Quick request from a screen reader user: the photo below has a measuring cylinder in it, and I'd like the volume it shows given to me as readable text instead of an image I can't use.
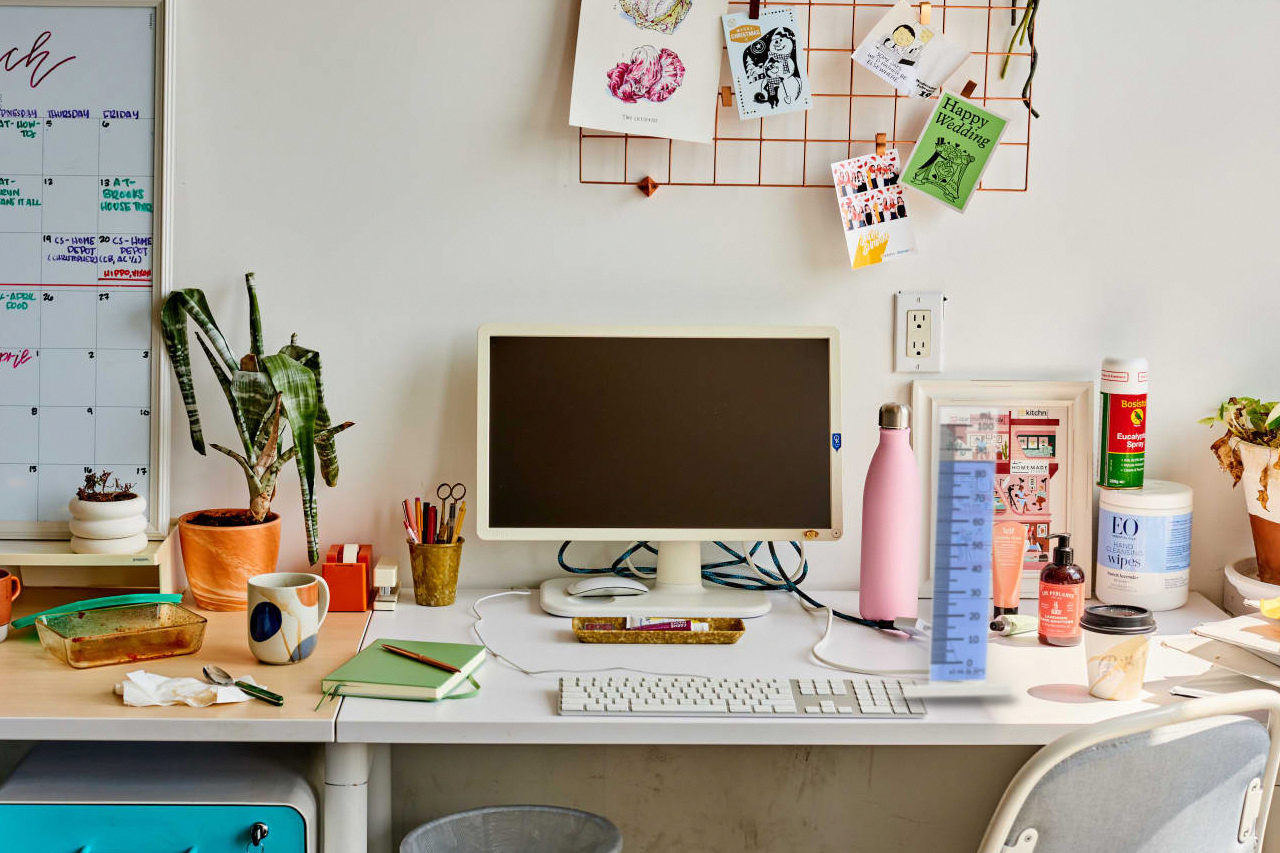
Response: 85 mL
